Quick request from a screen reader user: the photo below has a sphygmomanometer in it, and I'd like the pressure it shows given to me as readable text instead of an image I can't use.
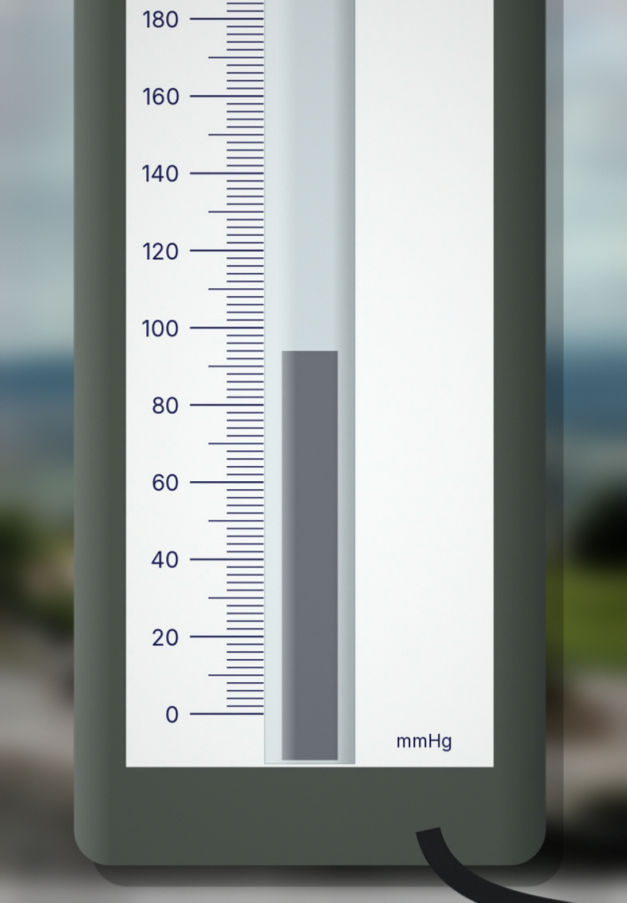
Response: 94 mmHg
